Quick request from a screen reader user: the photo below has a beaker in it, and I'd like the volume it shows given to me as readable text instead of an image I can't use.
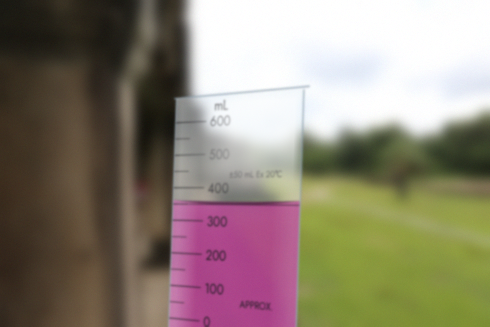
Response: 350 mL
